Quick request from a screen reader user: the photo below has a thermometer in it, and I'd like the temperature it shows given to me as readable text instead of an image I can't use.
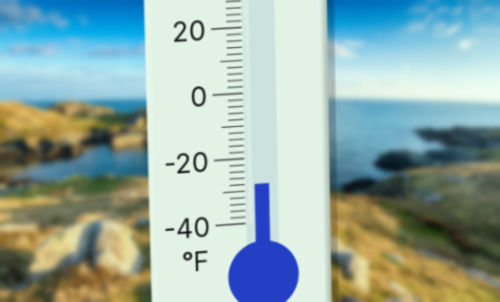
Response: -28 °F
